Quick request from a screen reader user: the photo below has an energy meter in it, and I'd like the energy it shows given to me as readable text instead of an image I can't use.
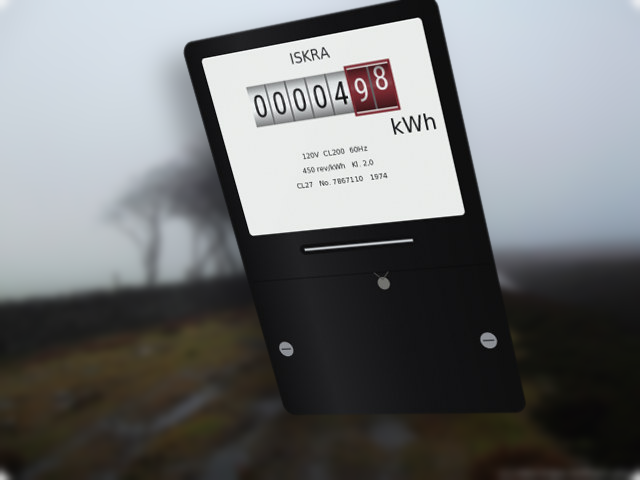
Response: 4.98 kWh
